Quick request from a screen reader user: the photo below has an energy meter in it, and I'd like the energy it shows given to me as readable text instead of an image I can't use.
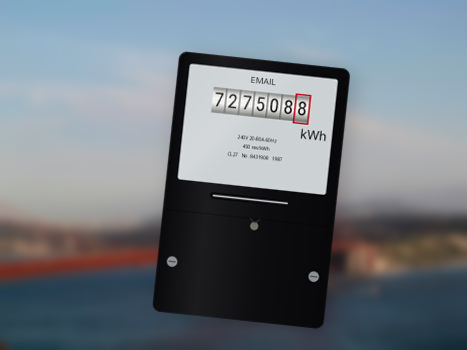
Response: 727508.8 kWh
